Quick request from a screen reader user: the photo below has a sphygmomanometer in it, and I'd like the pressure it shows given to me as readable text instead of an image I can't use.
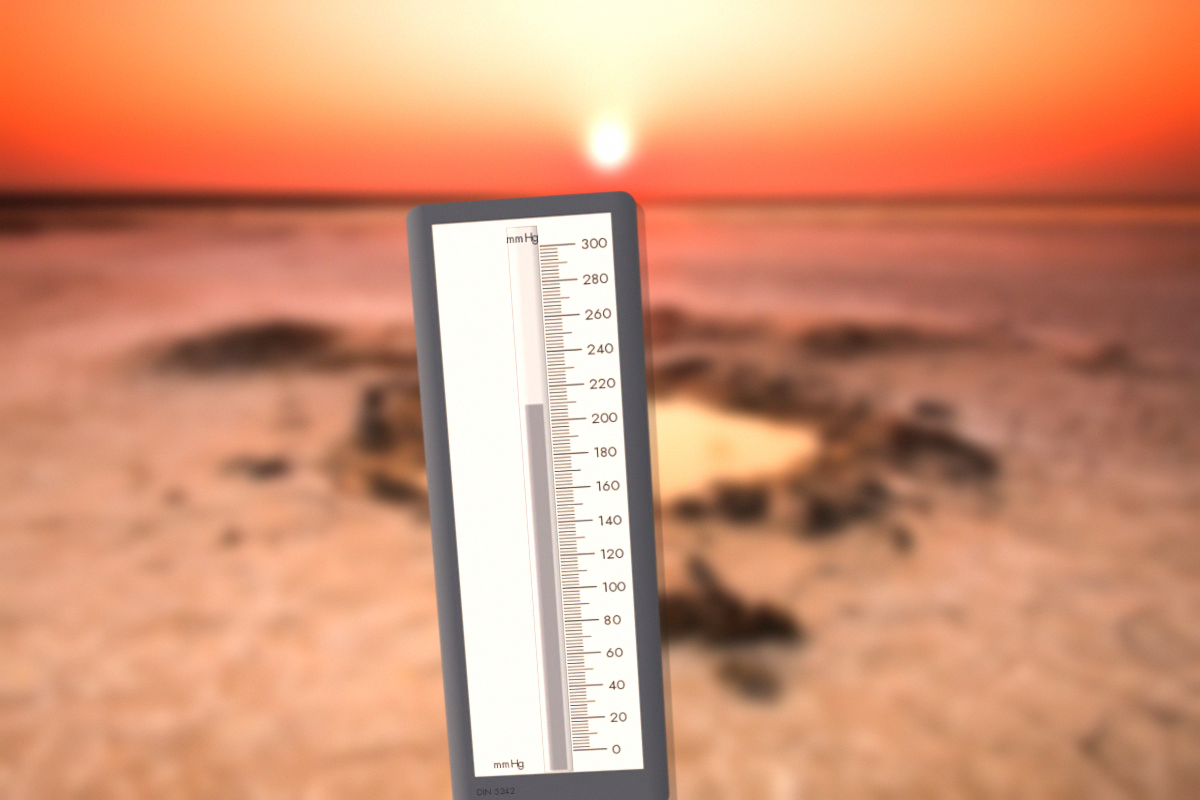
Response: 210 mmHg
